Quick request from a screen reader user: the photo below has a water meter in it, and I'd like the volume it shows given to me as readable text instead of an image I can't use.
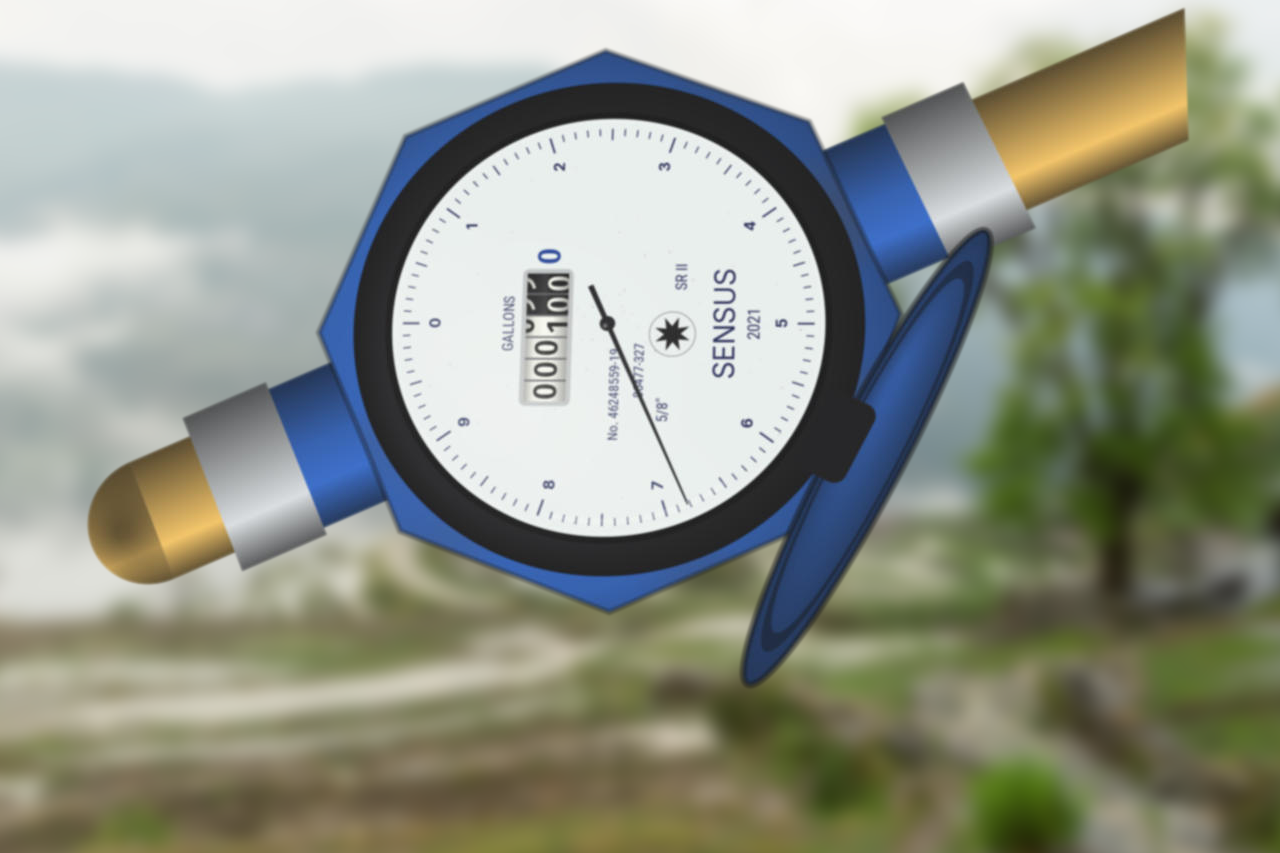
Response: 996.8 gal
